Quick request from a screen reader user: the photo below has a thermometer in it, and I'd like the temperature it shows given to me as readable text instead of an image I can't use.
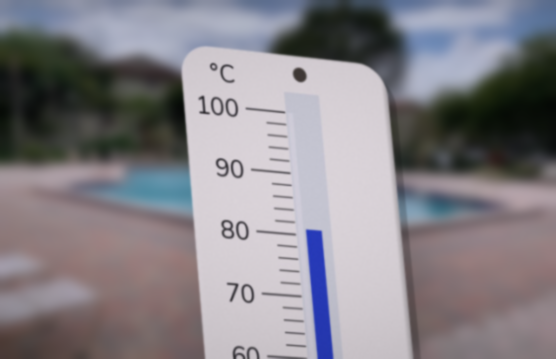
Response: 81 °C
